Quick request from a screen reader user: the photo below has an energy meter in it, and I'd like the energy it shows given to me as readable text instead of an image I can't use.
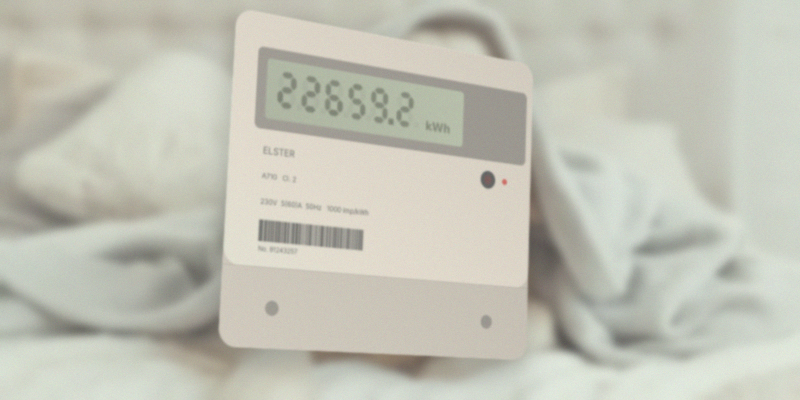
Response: 22659.2 kWh
